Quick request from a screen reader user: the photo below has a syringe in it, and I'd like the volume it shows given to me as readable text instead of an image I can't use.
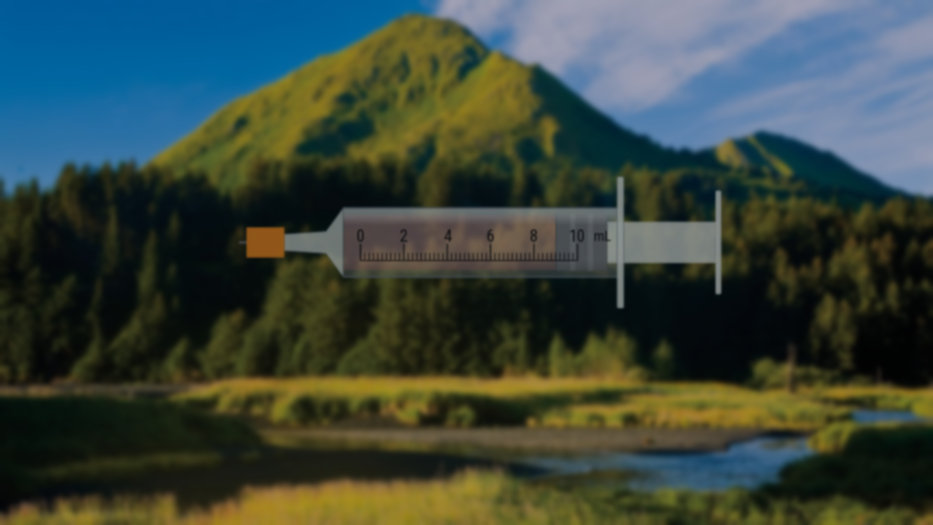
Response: 9 mL
